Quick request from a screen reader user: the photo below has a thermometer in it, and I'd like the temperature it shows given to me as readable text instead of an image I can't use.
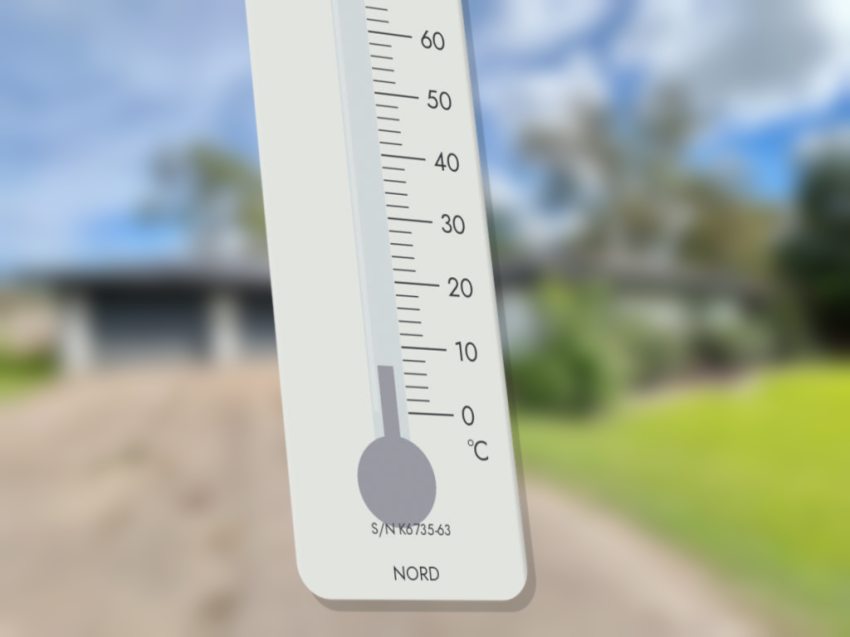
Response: 7 °C
